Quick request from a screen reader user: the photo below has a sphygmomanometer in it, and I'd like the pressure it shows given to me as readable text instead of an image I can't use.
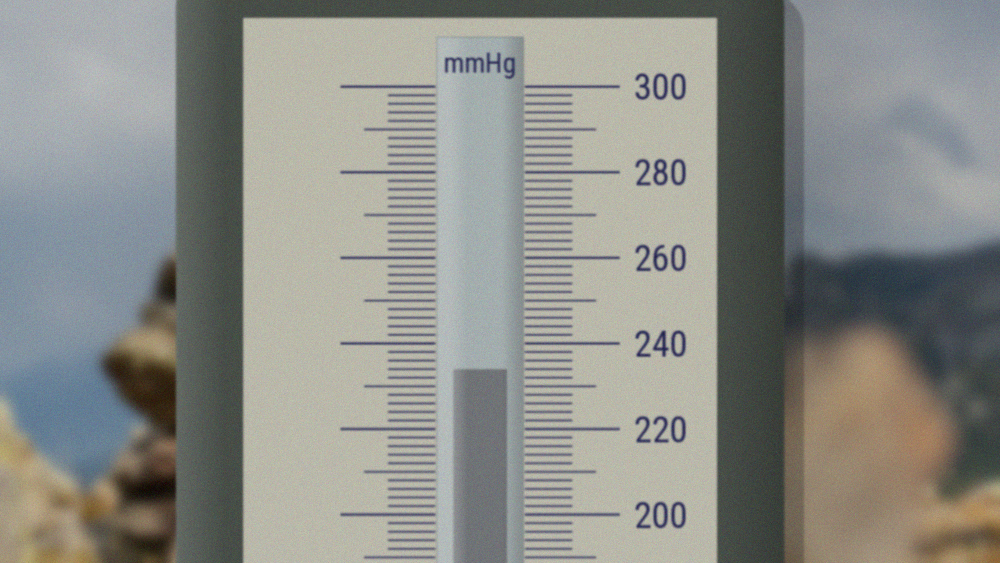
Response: 234 mmHg
